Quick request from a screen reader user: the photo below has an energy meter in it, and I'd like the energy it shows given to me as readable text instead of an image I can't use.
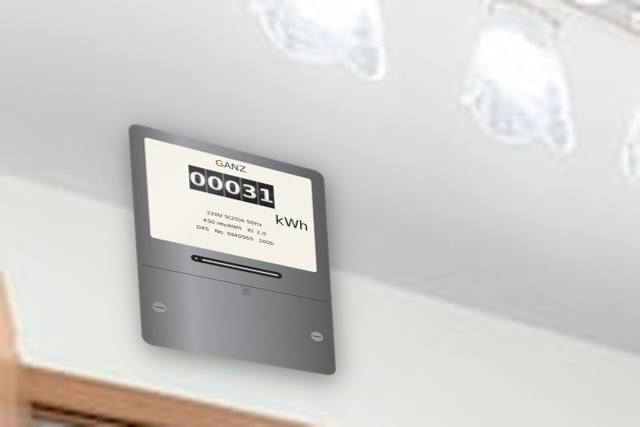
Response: 31 kWh
